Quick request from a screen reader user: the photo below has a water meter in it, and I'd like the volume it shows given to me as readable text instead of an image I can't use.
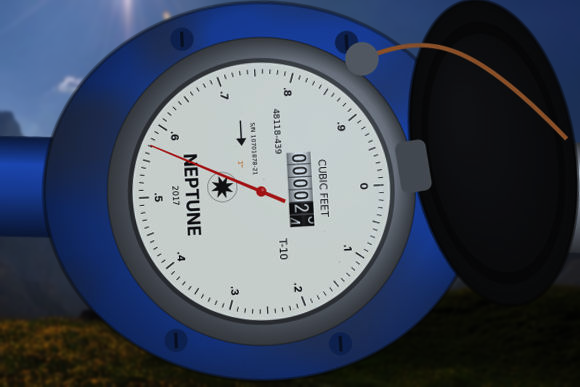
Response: 23.57 ft³
